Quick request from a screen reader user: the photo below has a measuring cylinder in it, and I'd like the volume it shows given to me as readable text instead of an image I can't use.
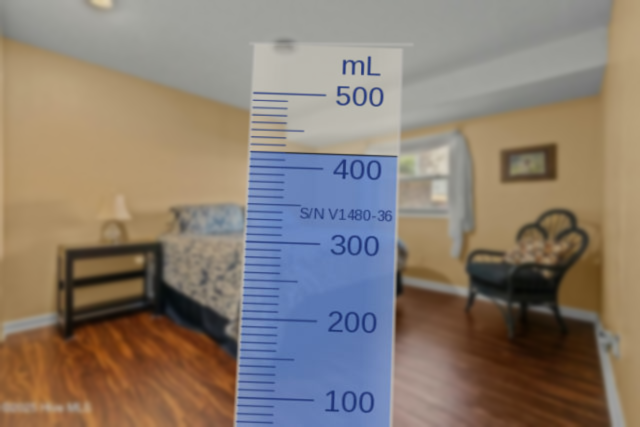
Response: 420 mL
